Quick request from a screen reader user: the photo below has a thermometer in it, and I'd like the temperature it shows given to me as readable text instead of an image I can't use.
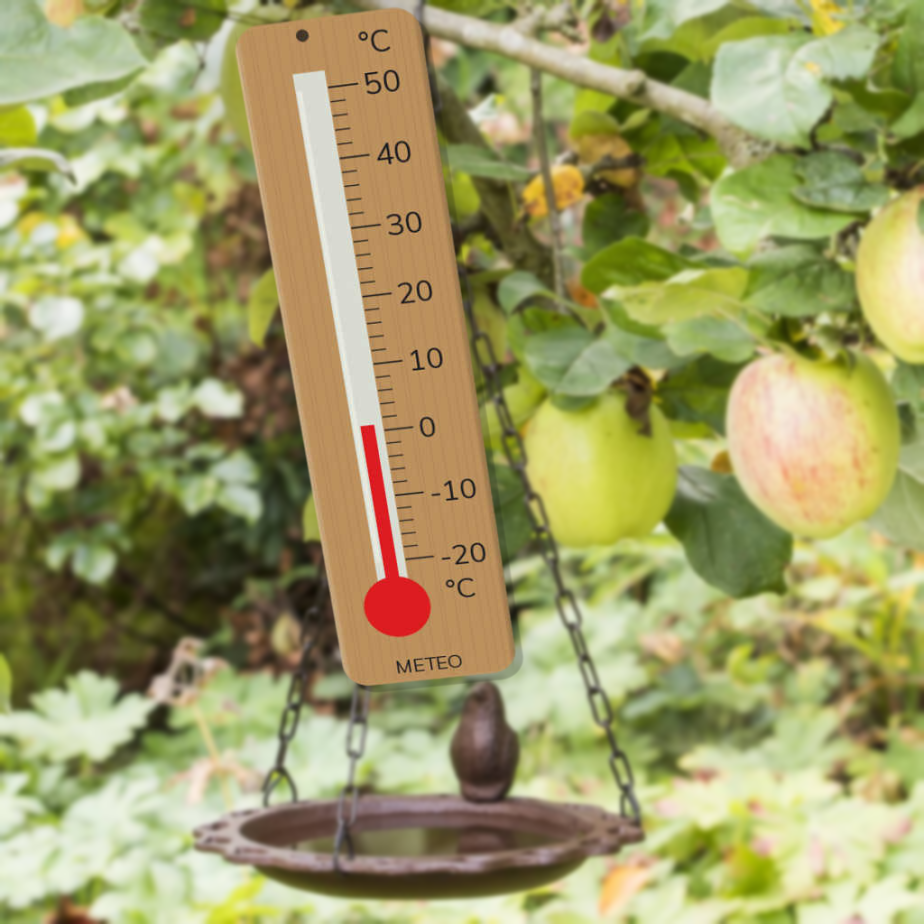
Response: 1 °C
